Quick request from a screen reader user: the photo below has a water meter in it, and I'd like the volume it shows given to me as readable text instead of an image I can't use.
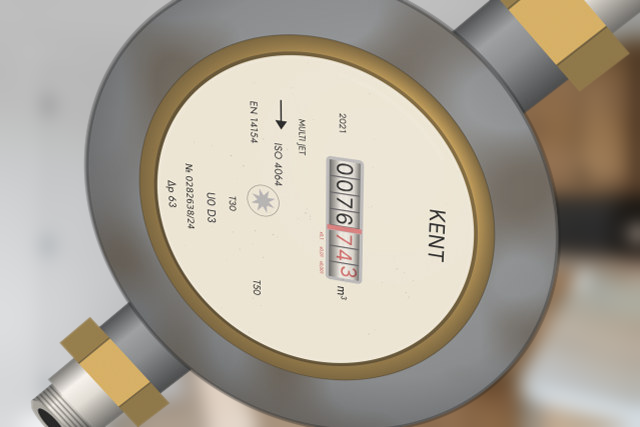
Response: 76.743 m³
